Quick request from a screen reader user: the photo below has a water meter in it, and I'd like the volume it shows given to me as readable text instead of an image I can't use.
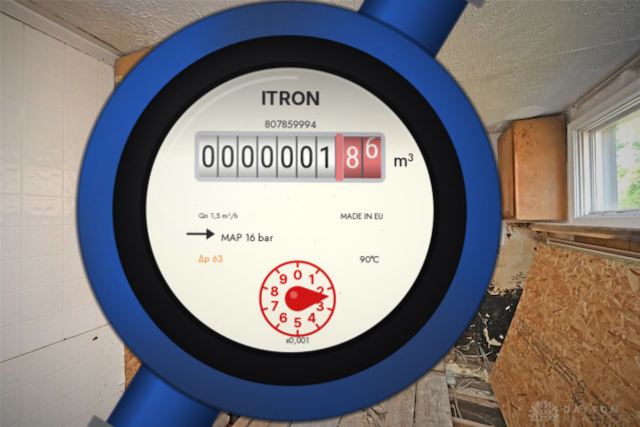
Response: 1.862 m³
